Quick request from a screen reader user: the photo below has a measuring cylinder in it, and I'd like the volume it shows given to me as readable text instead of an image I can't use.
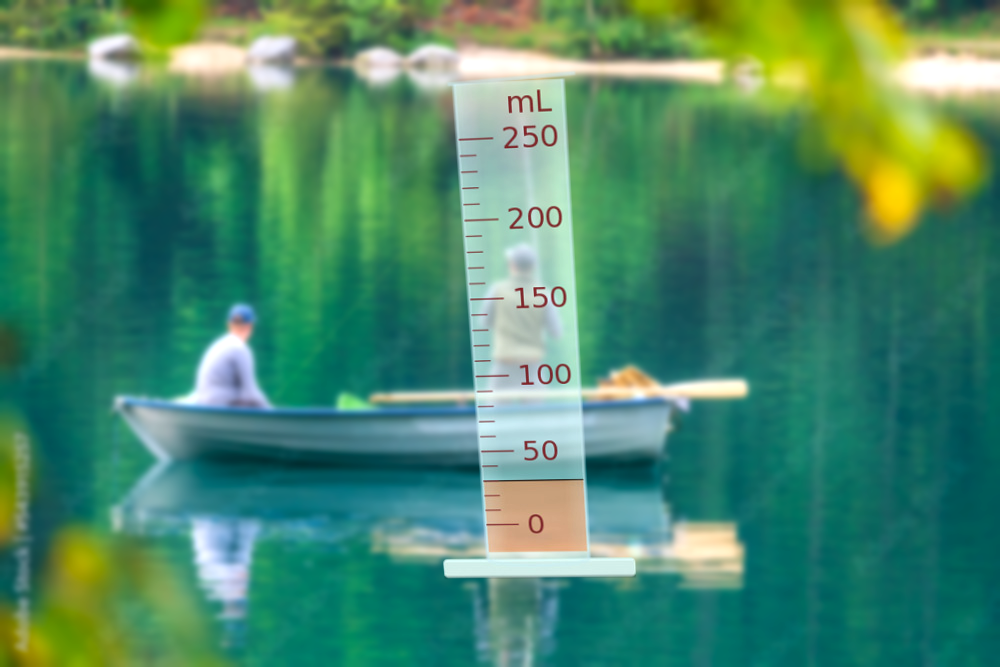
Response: 30 mL
